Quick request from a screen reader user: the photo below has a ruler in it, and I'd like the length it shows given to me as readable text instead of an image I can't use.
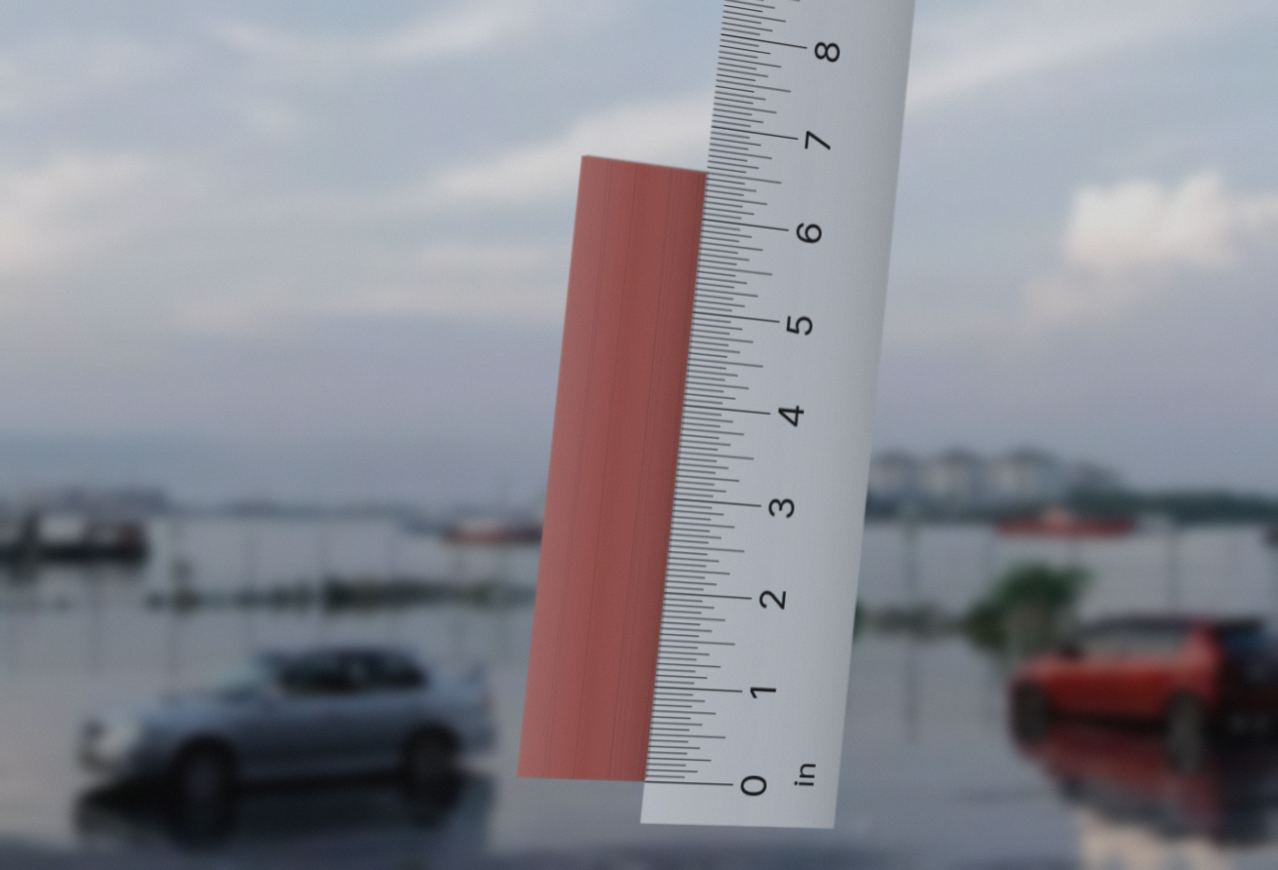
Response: 6.5 in
